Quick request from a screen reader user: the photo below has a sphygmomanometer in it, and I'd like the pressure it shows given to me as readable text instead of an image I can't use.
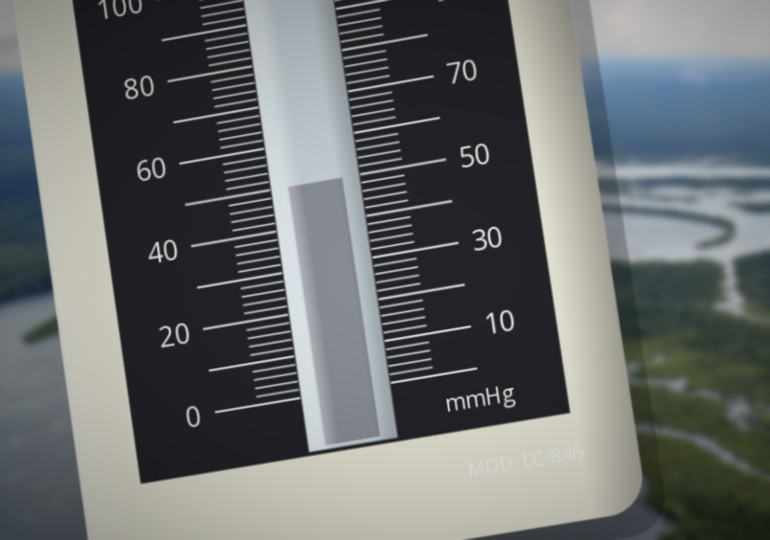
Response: 50 mmHg
